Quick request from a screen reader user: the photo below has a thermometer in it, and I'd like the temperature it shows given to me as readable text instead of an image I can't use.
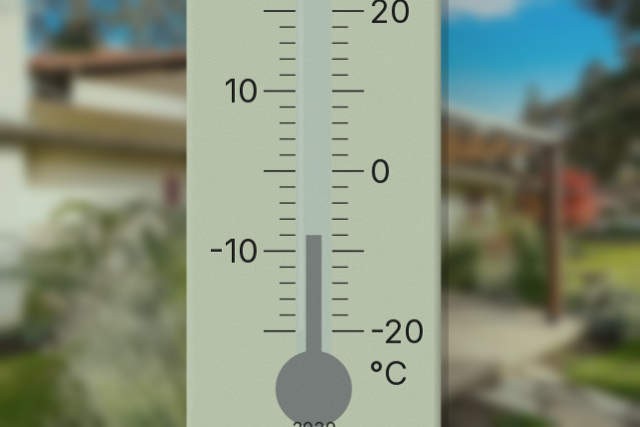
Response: -8 °C
